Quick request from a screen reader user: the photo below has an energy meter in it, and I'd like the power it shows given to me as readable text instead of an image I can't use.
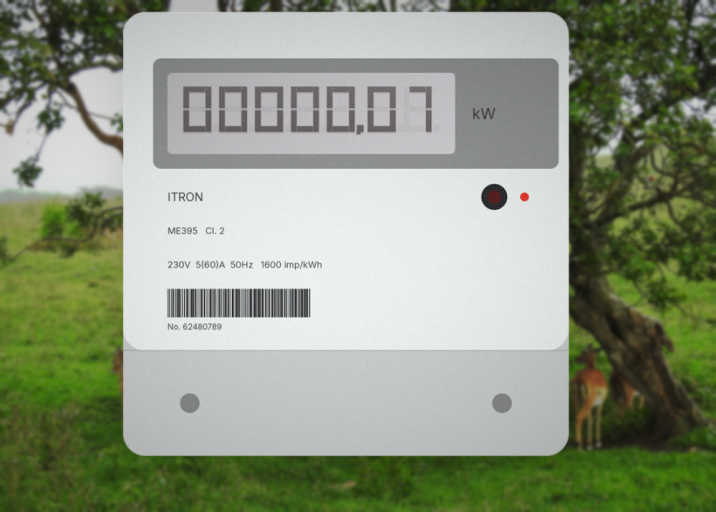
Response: 0.07 kW
